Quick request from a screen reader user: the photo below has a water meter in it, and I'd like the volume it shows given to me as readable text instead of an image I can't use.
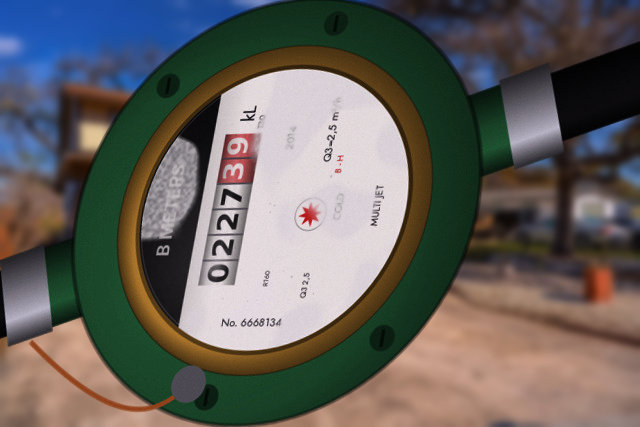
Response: 227.39 kL
